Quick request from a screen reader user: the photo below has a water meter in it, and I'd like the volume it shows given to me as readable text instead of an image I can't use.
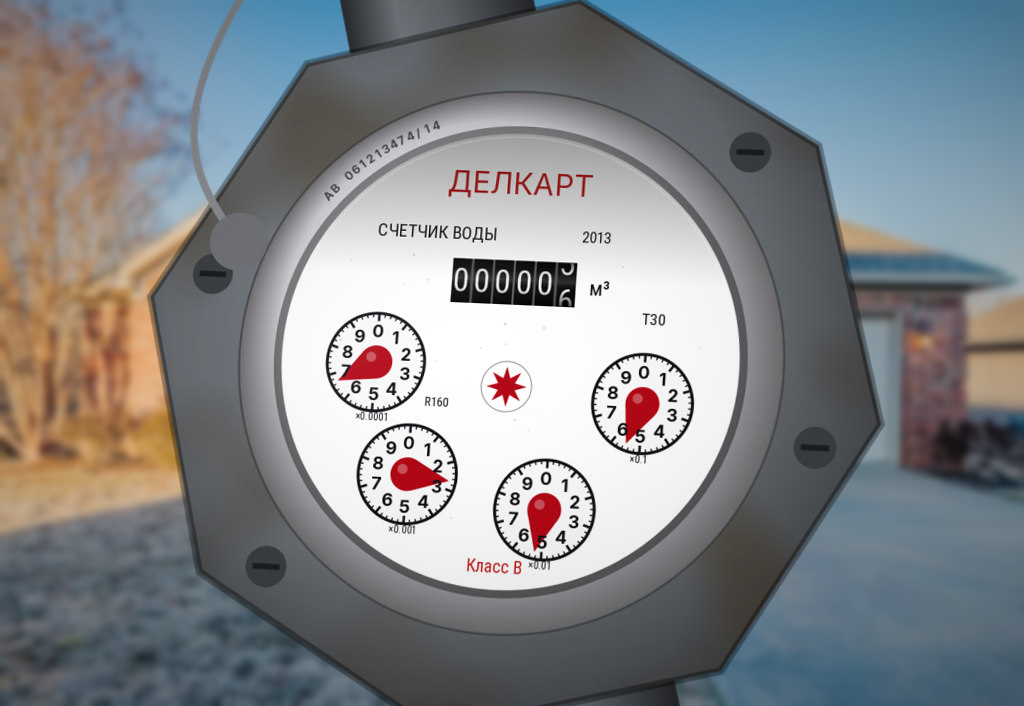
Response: 5.5526 m³
